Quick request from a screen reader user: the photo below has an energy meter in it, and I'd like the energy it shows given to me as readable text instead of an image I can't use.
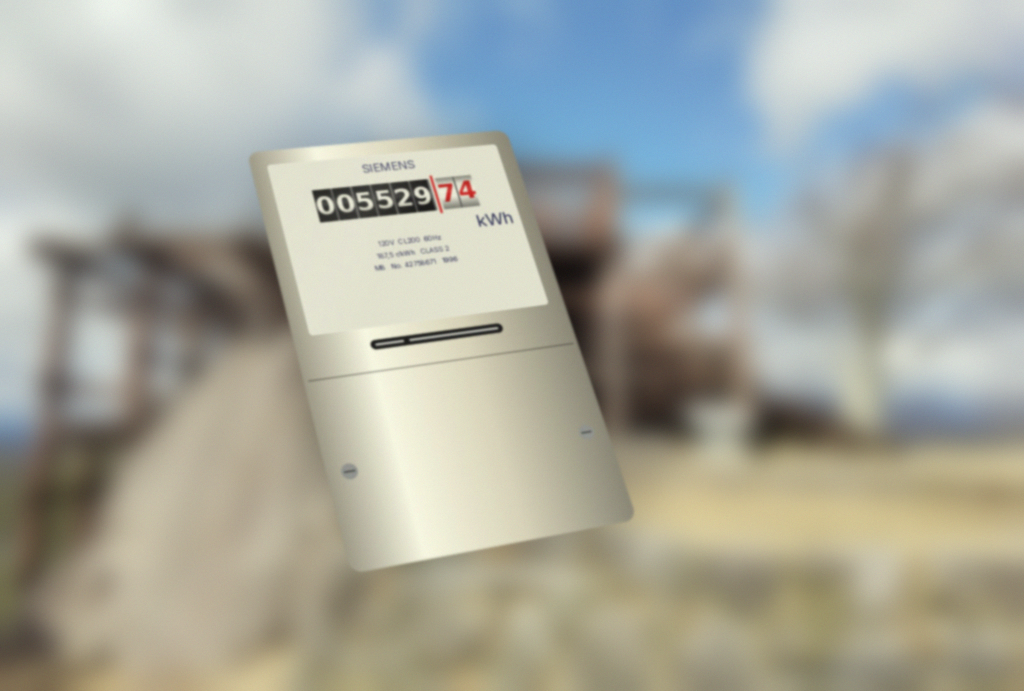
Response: 5529.74 kWh
